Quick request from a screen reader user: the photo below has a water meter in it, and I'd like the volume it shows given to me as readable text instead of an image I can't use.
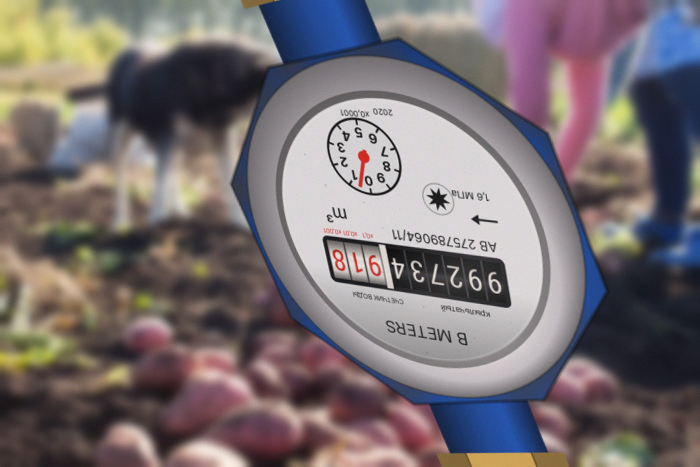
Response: 992734.9180 m³
